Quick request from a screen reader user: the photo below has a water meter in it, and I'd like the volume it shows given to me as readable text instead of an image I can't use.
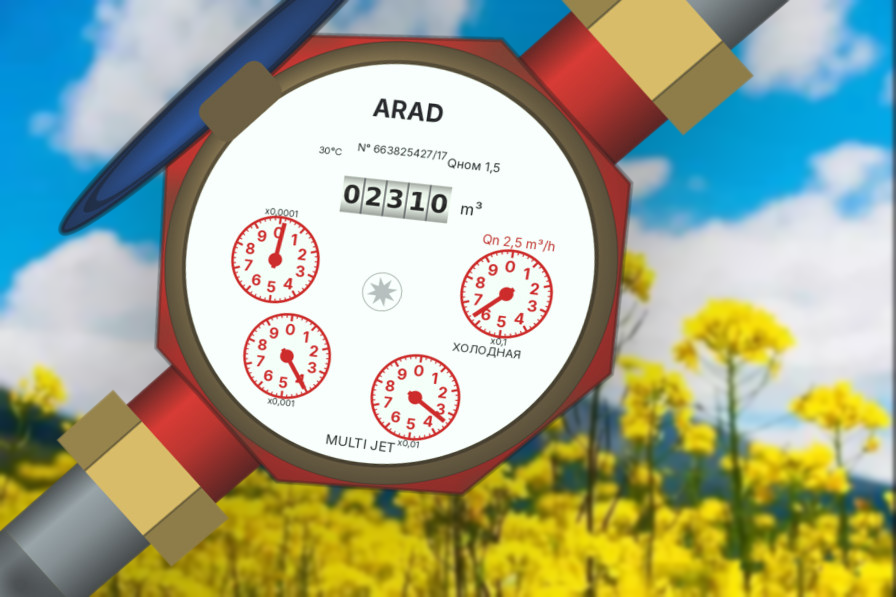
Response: 2310.6340 m³
